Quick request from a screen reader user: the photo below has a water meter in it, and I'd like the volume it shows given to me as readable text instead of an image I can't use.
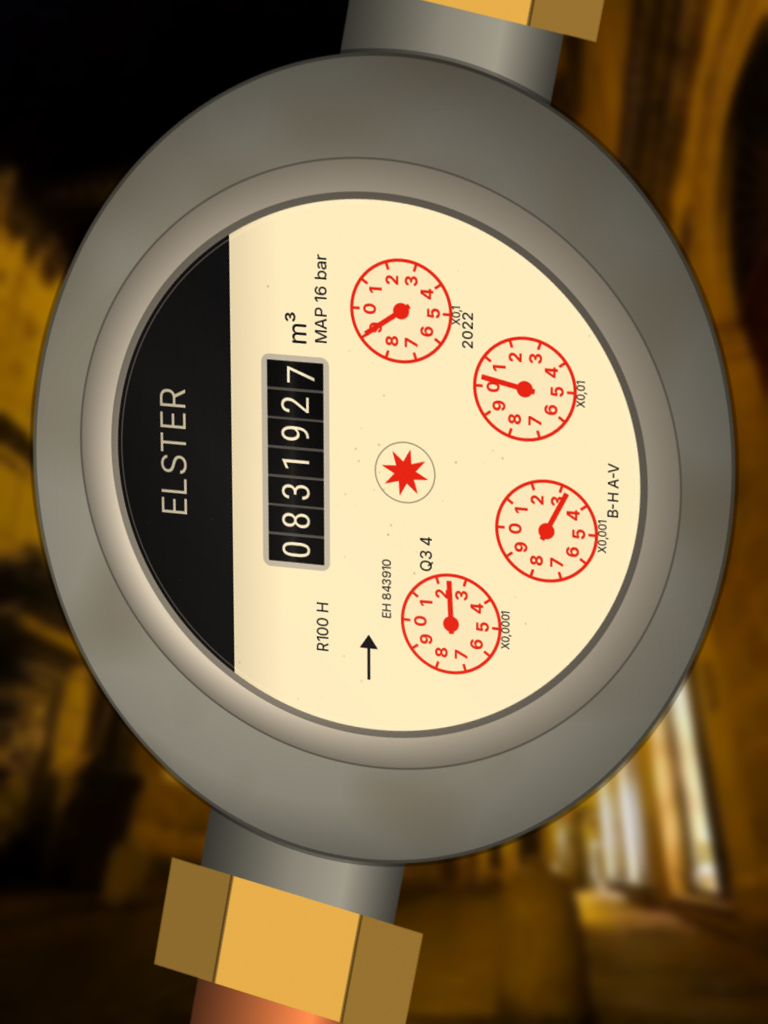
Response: 831926.9032 m³
